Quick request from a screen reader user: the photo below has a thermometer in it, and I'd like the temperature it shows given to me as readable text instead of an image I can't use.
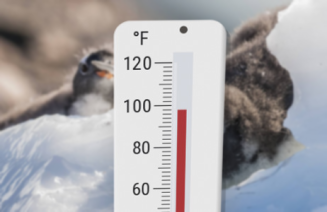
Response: 98 °F
